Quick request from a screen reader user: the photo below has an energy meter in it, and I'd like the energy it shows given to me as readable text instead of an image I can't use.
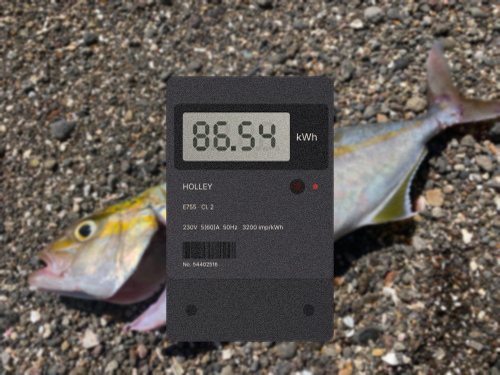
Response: 86.54 kWh
